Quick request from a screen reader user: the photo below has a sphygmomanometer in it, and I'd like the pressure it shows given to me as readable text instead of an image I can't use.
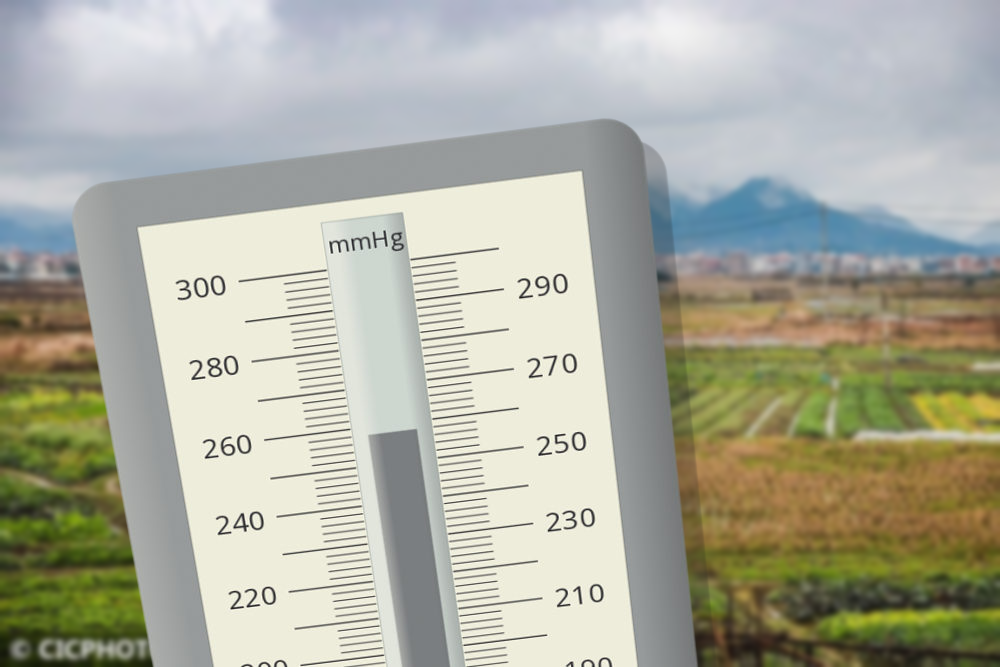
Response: 258 mmHg
